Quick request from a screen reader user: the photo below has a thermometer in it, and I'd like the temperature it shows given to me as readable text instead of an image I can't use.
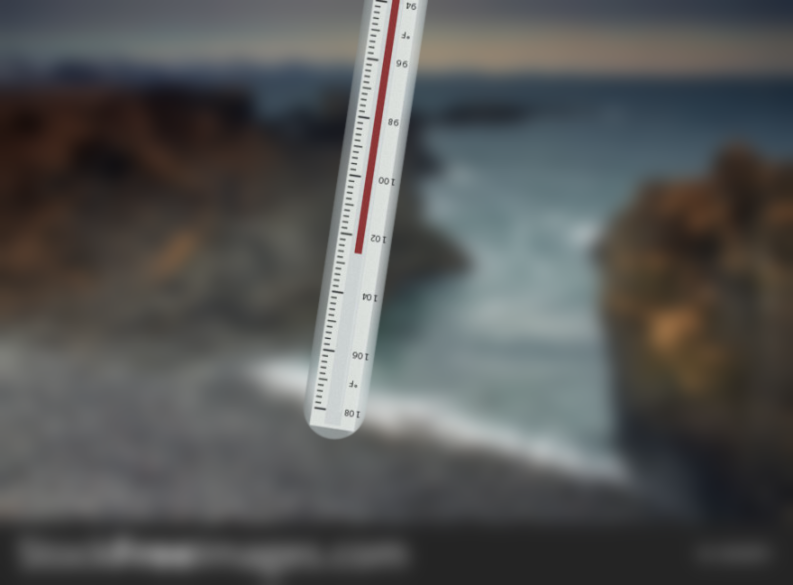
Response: 102.6 °F
